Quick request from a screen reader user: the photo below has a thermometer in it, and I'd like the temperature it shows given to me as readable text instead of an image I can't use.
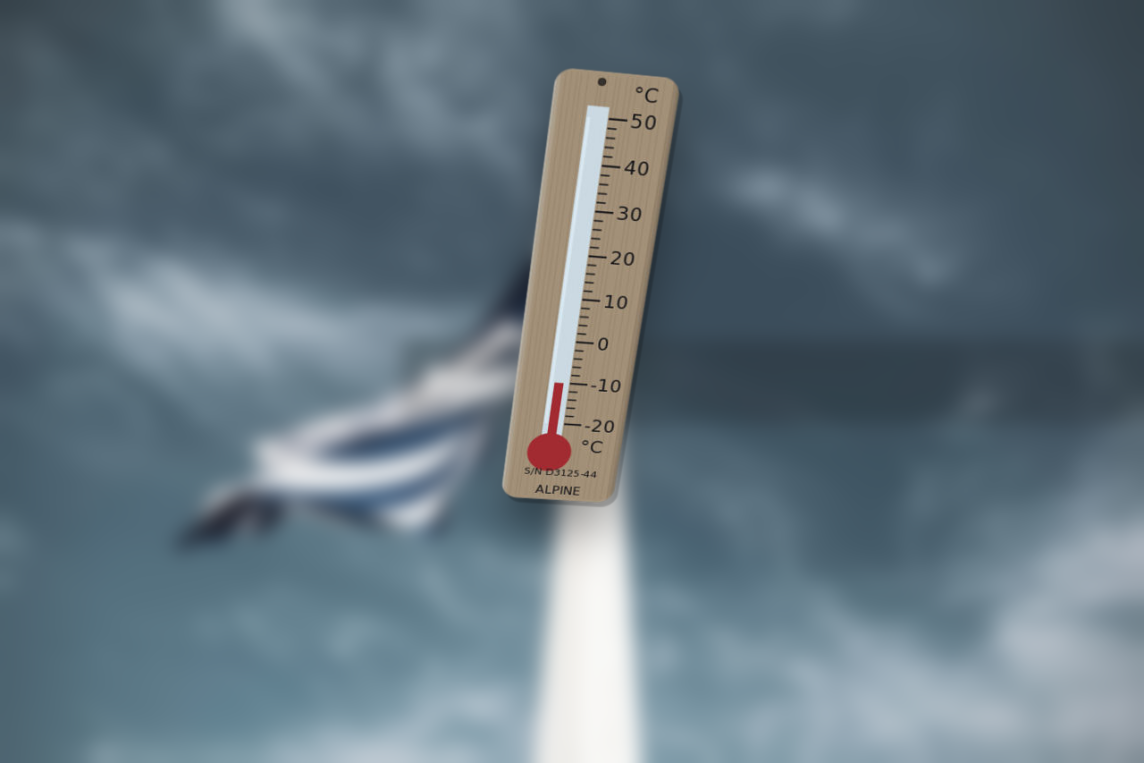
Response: -10 °C
